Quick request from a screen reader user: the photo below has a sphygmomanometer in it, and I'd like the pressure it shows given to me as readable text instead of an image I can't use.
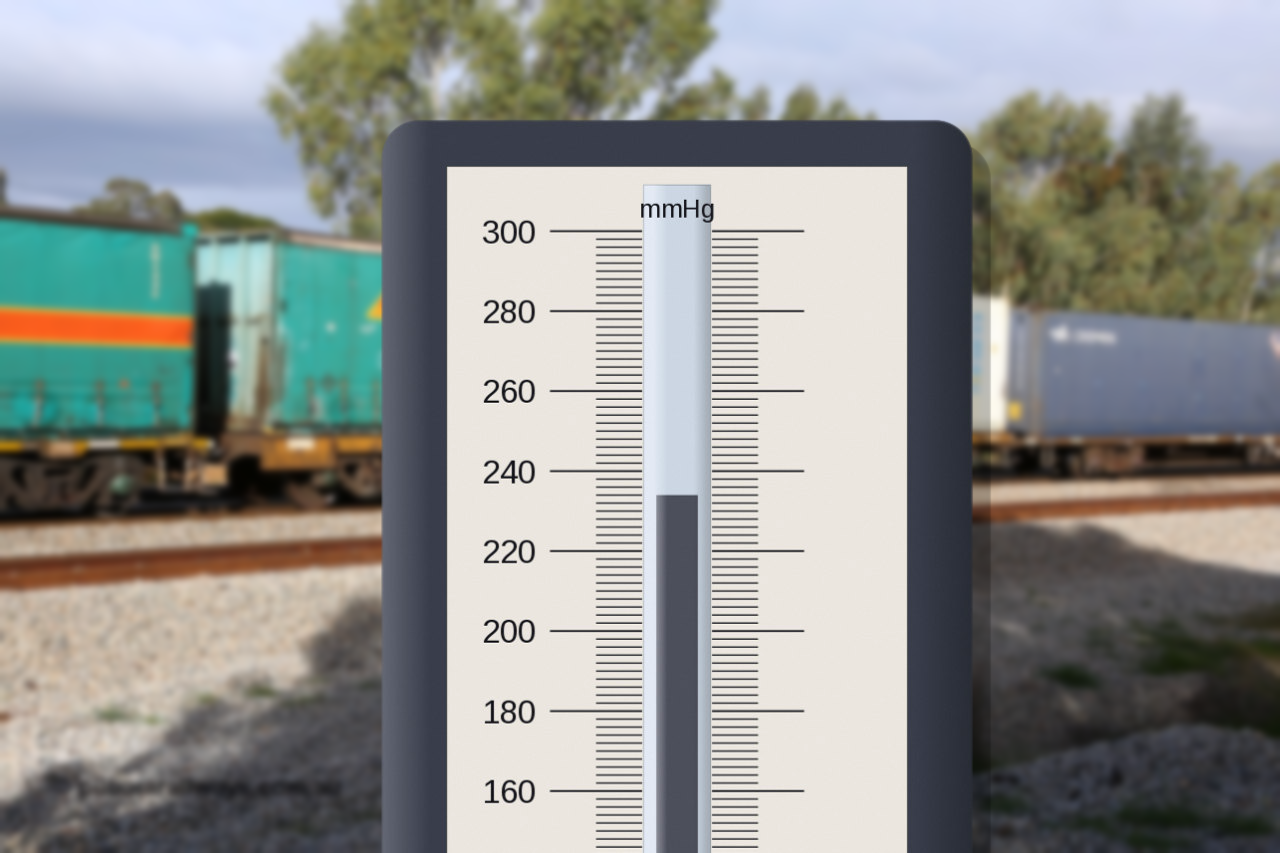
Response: 234 mmHg
